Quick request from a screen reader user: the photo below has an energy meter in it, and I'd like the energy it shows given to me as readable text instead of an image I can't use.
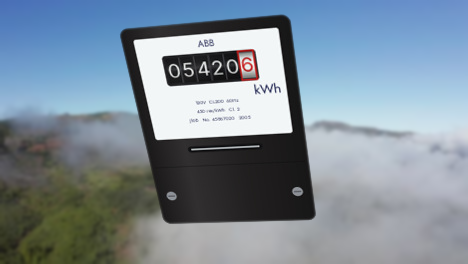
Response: 5420.6 kWh
